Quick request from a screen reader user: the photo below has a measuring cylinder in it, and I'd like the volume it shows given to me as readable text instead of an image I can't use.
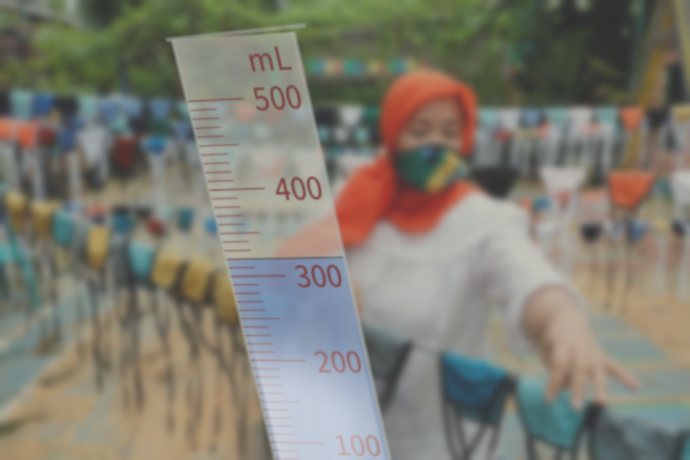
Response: 320 mL
